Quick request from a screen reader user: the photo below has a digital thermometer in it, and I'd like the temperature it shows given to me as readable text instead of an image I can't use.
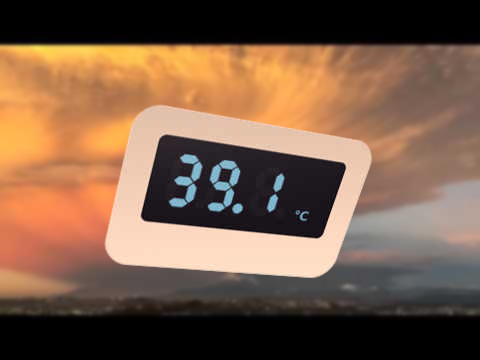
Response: 39.1 °C
